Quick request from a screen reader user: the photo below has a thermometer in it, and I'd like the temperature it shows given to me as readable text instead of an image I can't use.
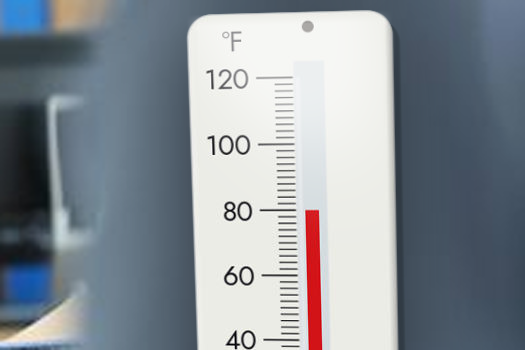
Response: 80 °F
